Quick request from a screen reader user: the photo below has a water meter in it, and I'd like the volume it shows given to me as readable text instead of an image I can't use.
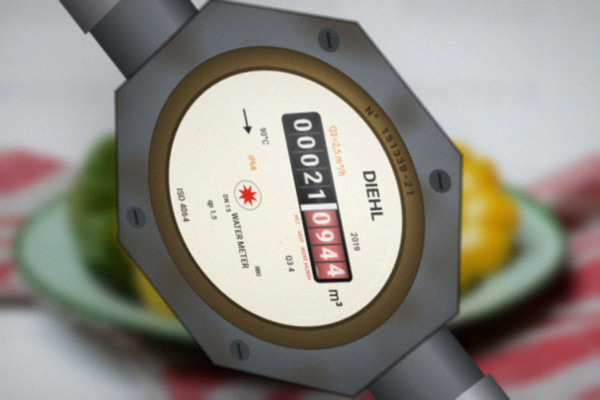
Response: 21.0944 m³
